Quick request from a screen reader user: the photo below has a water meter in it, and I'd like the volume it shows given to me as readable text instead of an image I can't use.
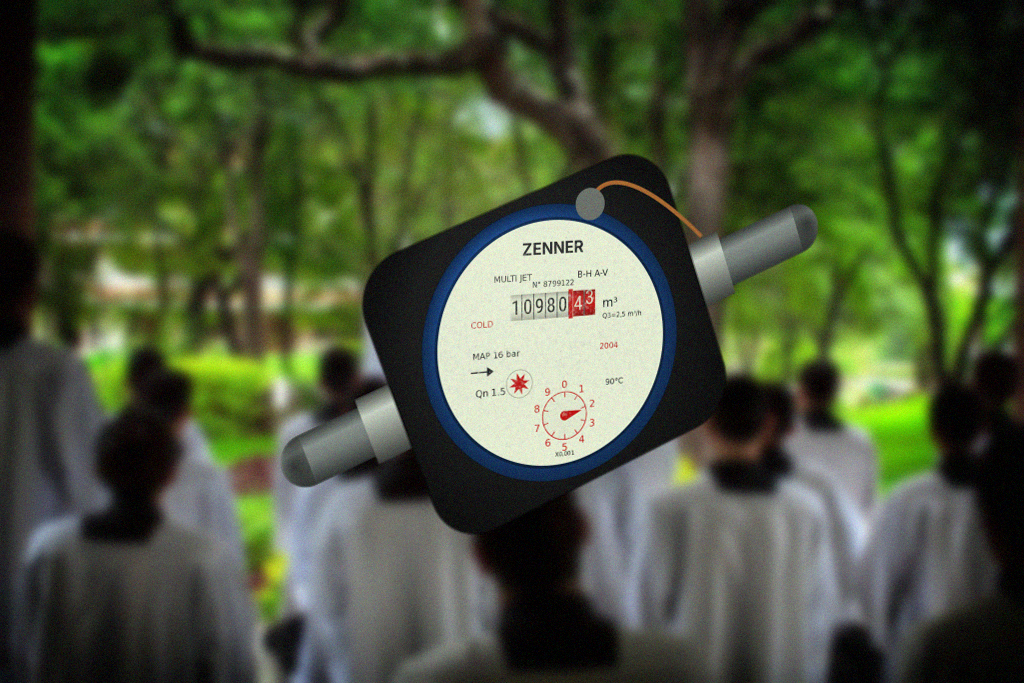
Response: 10980.432 m³
